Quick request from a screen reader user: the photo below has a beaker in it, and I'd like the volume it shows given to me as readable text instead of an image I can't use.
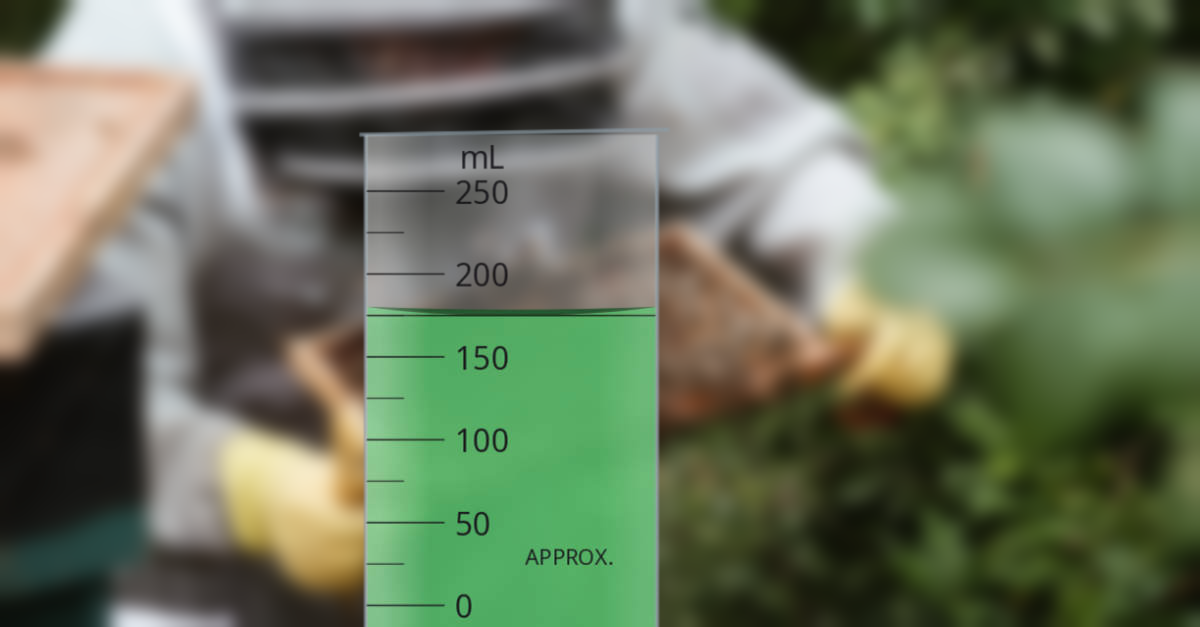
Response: 175 mL
